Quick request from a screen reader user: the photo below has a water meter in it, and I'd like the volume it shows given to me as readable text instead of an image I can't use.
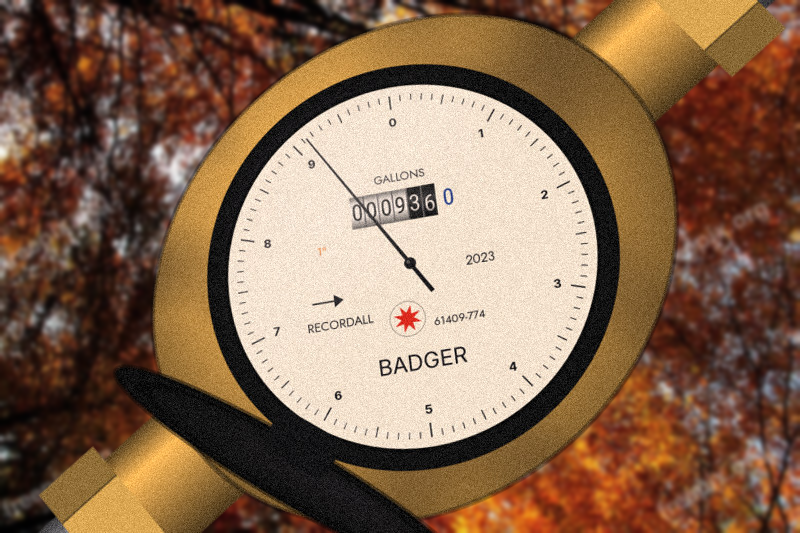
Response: 9359.1 gal
